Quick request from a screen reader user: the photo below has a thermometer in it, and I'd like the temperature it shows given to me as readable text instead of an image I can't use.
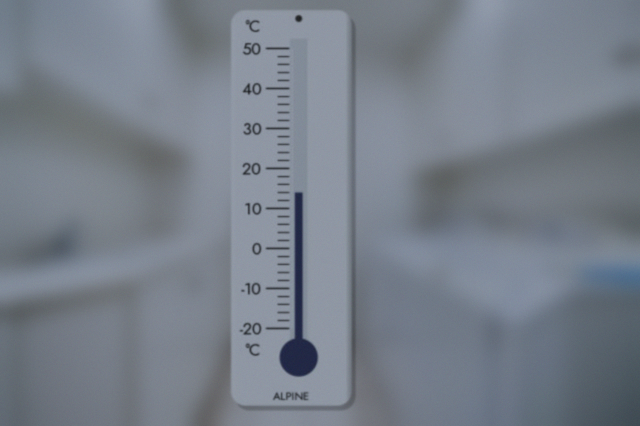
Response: 14 °C
